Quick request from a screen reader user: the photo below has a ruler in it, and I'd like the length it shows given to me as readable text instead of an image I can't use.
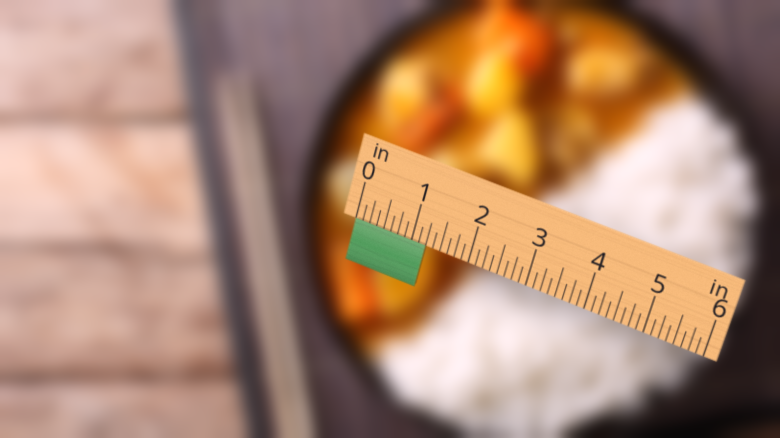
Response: 1.25 in
